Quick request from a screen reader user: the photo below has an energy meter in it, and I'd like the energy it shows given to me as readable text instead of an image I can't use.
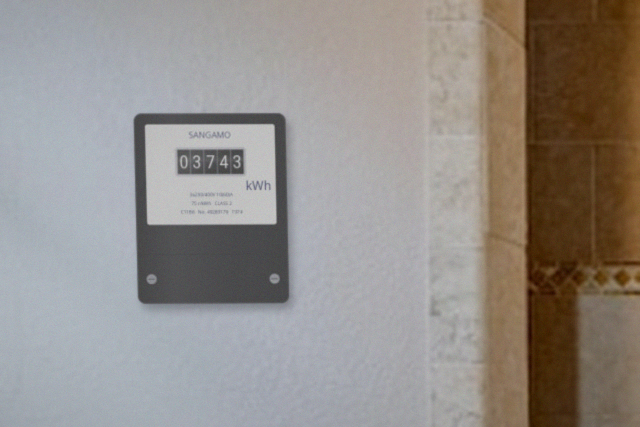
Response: 3743 kWh
